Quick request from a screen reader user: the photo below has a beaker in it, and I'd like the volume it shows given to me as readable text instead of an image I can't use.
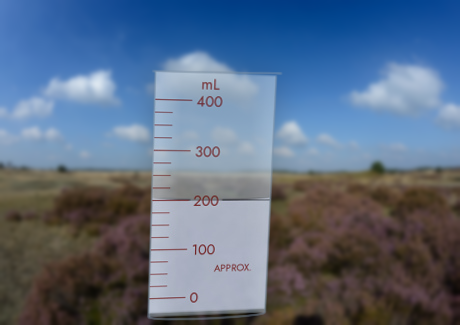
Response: 200 mL
